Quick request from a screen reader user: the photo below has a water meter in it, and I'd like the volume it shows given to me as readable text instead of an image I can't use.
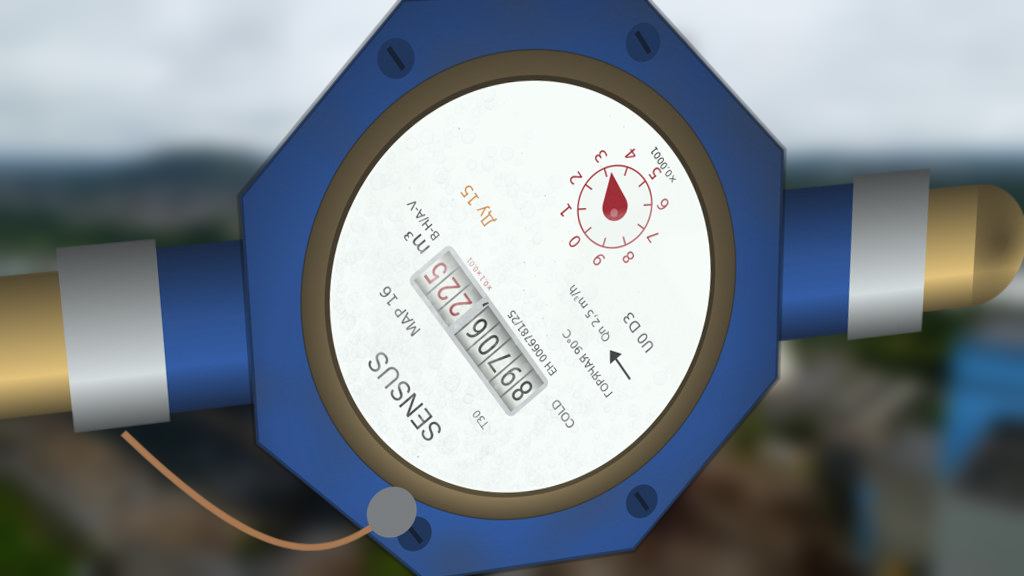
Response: 89706.2253 m³
